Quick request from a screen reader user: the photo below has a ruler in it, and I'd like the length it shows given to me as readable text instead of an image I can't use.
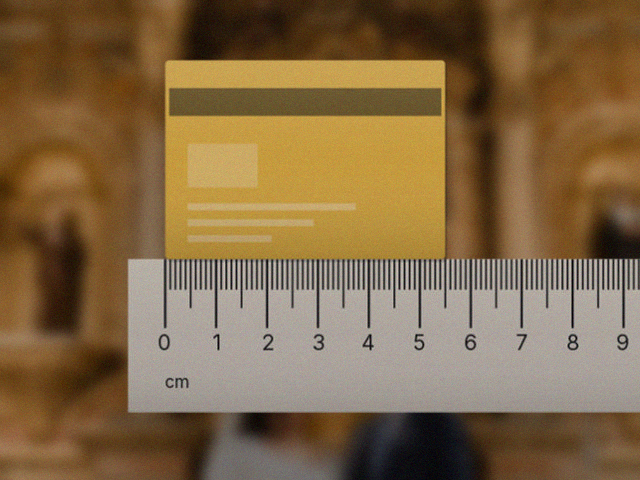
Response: 5.5 cm
